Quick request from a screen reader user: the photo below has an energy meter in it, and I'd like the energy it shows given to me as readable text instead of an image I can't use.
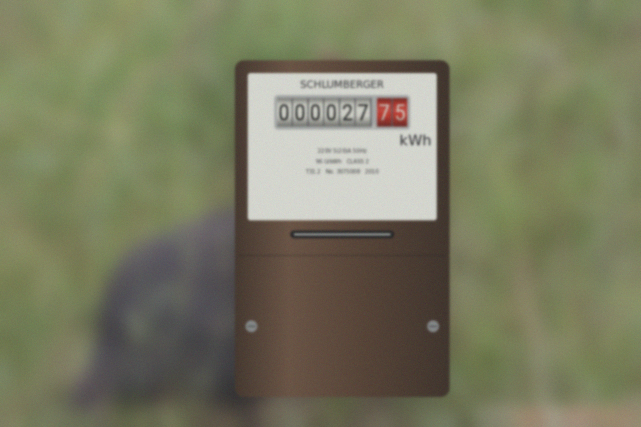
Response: 27.75 kWh
